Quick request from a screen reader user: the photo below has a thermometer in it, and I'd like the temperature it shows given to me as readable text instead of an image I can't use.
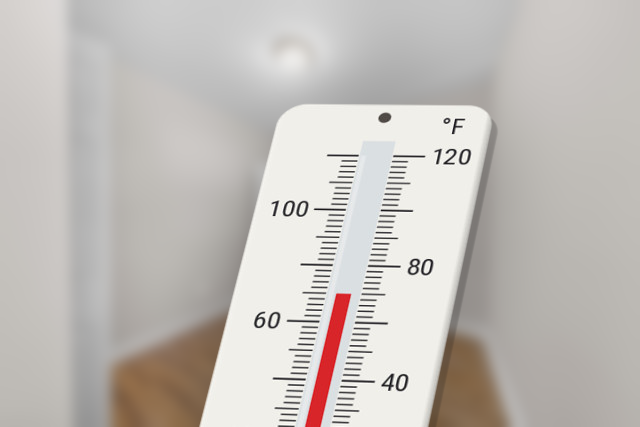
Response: 70 °F
